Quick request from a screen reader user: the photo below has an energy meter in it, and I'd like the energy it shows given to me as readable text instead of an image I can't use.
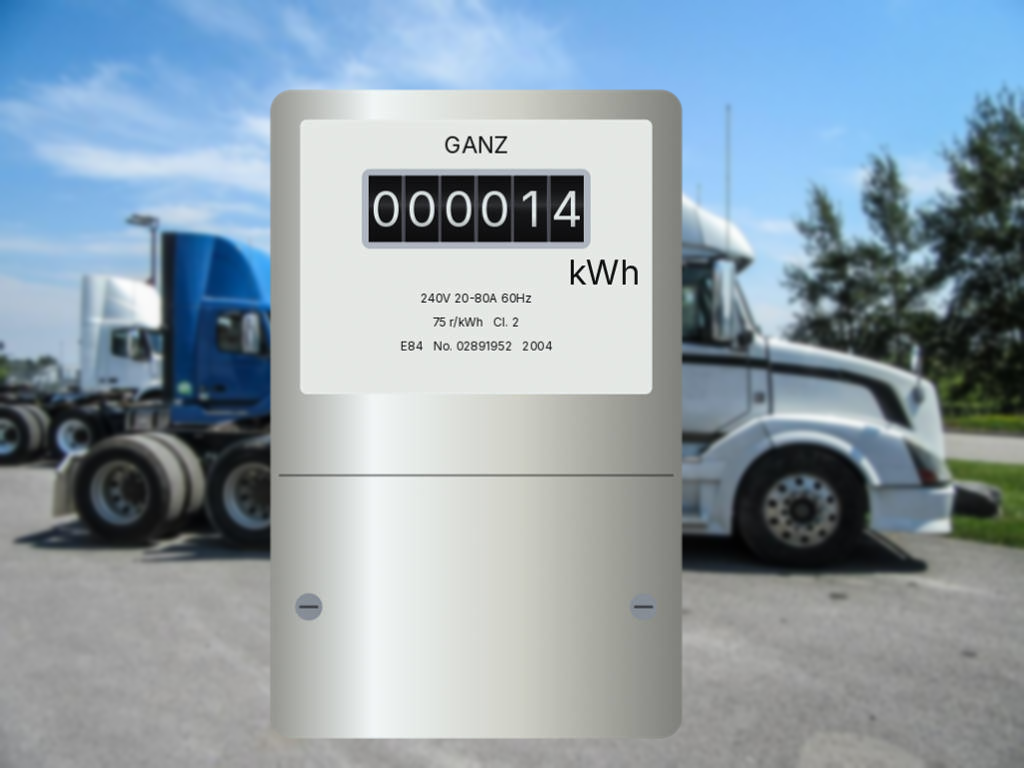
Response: 14 kWh
